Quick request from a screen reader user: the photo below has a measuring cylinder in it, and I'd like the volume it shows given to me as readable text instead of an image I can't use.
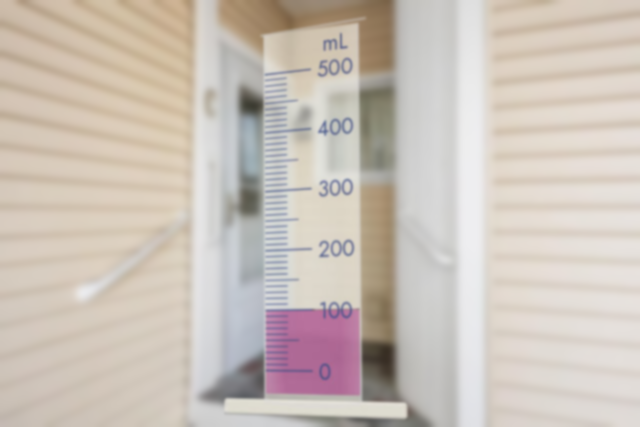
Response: 100 mL
